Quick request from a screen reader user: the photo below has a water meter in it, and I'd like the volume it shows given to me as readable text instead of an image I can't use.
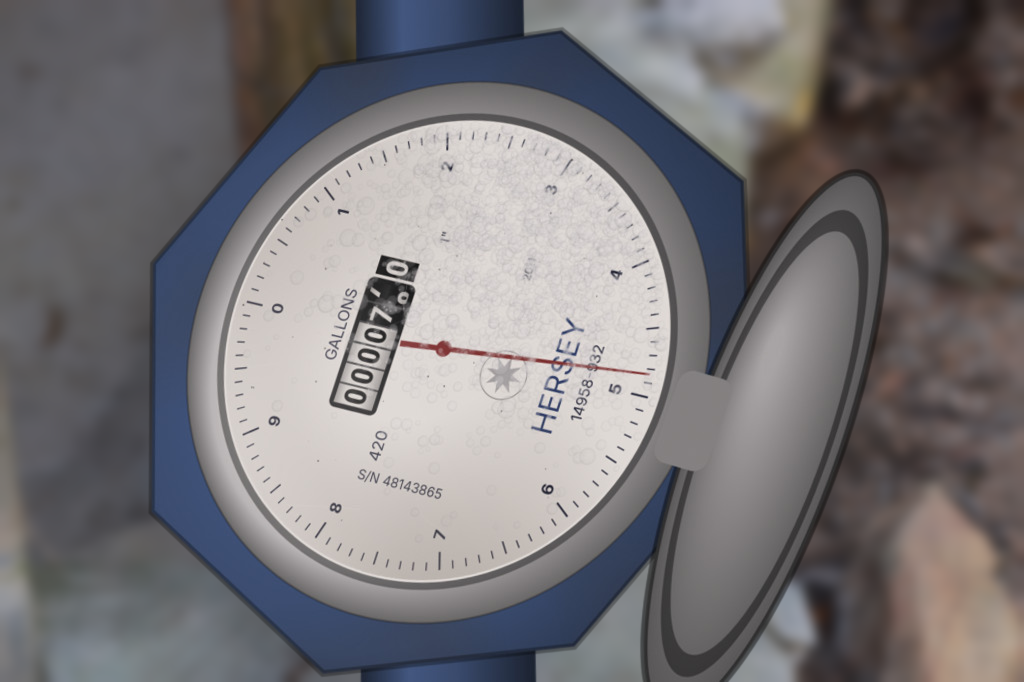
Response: 774.8 gal
